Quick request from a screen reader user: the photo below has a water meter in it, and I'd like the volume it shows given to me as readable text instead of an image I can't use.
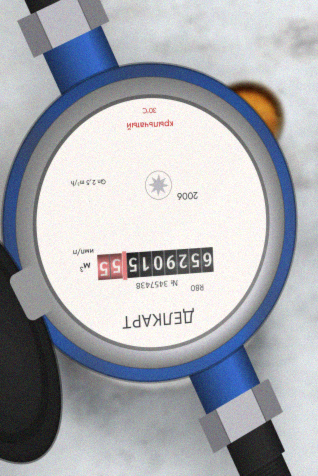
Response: 6529015.55 m³
